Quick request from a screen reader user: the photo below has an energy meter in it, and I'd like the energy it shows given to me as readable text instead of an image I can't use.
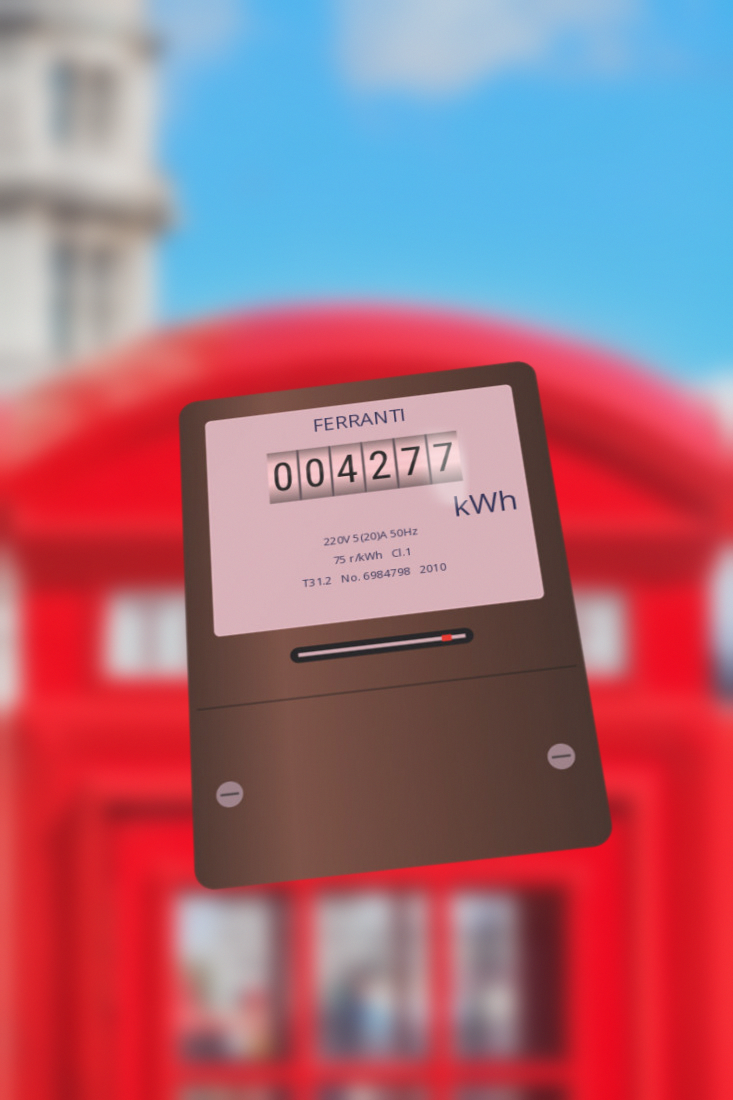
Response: 4277 kWh
